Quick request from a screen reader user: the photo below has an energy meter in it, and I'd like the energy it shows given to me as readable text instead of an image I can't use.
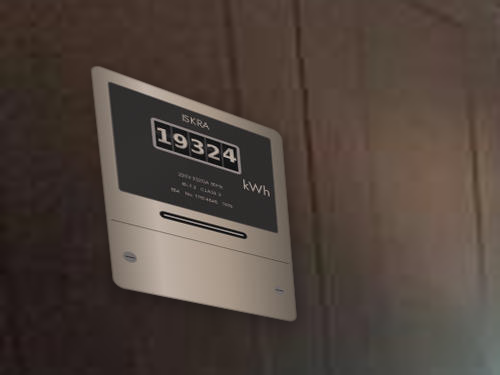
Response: 19324 kWh
